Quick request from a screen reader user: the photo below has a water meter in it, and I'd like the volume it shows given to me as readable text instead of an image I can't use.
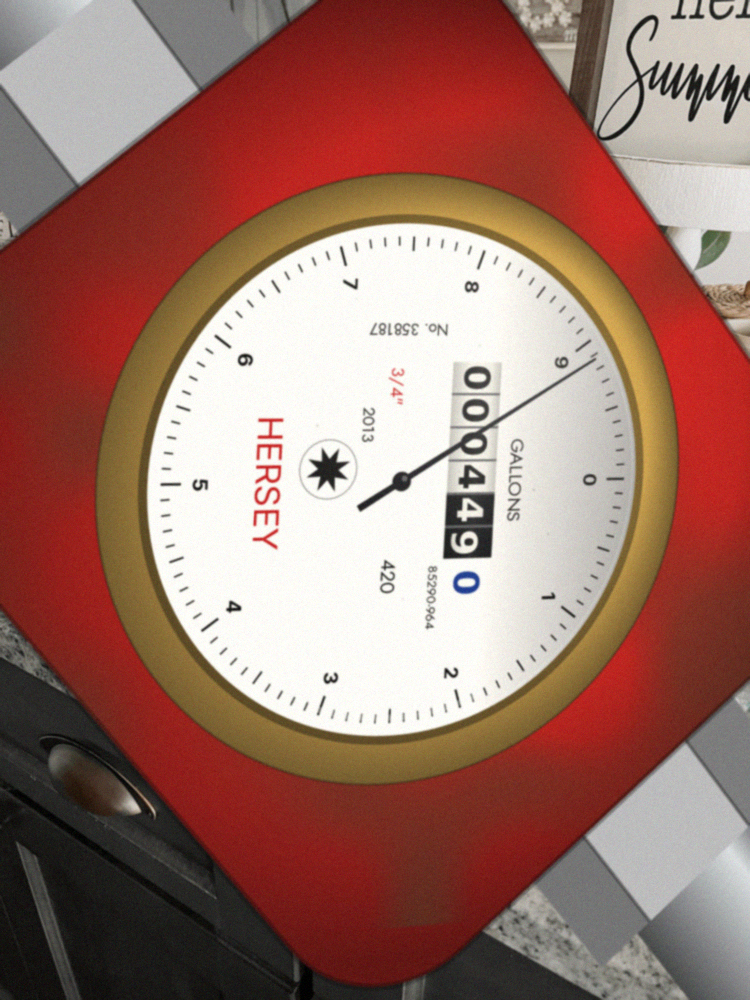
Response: 4489.1 gal
